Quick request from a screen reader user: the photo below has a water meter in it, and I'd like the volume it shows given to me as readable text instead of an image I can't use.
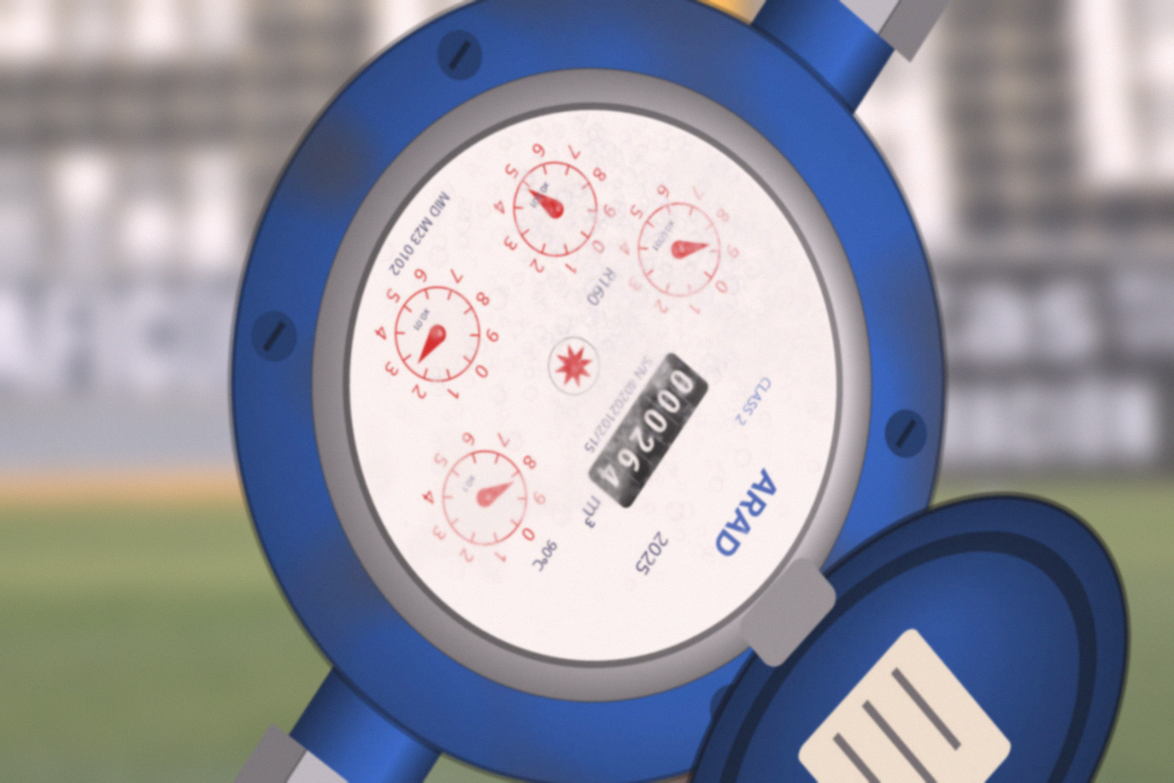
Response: 263.8248 m³
